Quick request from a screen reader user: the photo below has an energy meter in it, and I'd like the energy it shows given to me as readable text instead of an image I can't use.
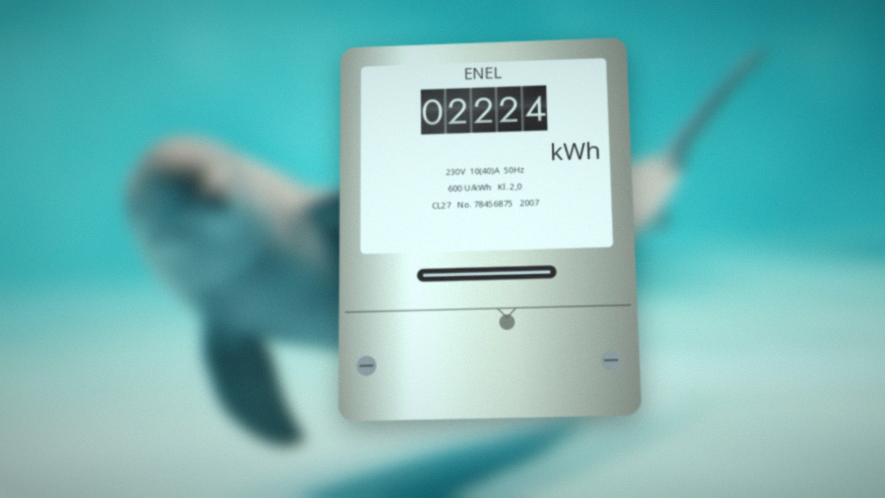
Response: 2224 kWh
